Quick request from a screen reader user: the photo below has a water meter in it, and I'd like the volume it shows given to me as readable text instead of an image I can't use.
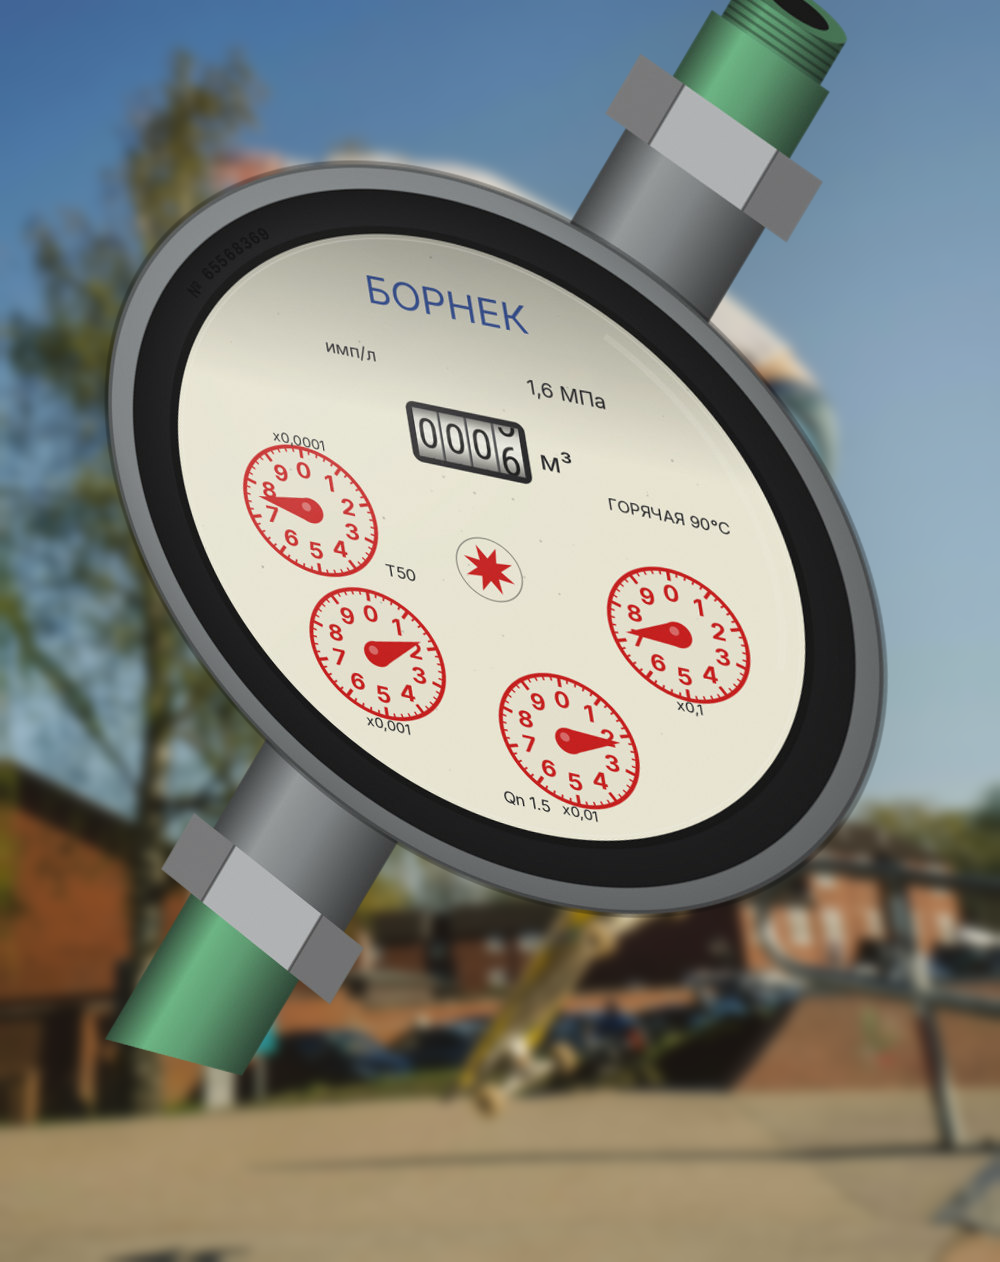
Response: 5.7217 m³
